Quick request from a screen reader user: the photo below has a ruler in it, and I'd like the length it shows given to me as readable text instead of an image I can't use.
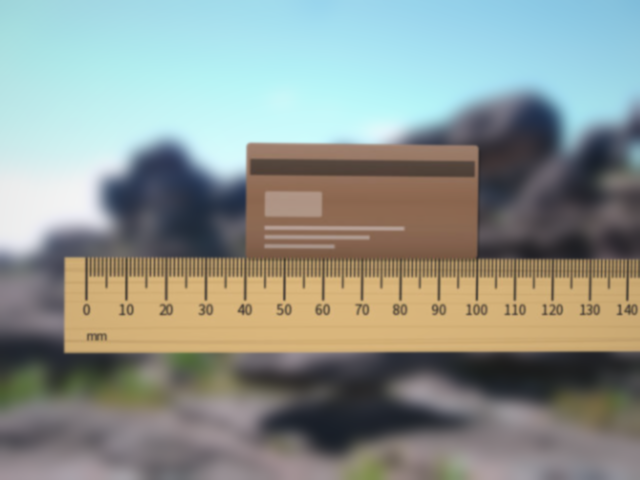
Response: 60 mm
